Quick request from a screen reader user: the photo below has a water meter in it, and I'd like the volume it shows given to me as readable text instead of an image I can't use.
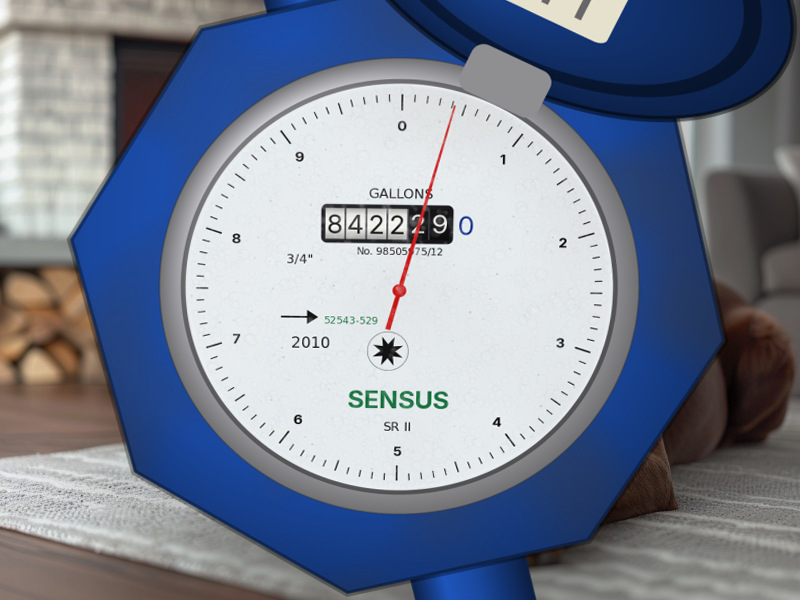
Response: 8422290.4 gal
